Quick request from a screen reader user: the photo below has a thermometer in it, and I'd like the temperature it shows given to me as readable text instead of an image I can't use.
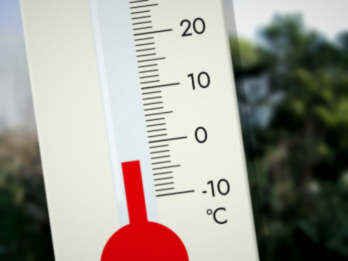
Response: -3 °C
